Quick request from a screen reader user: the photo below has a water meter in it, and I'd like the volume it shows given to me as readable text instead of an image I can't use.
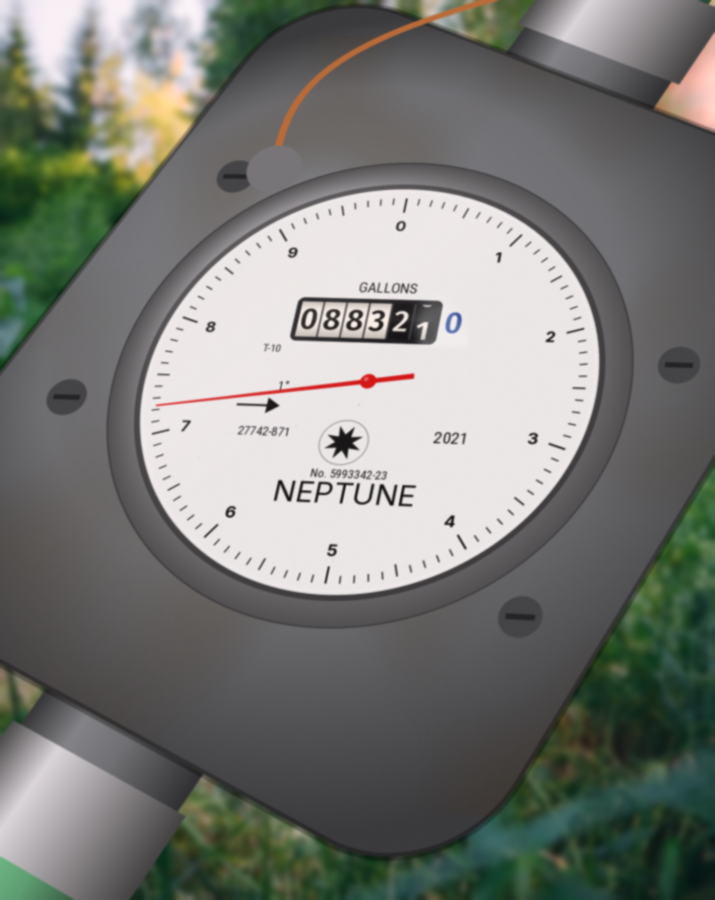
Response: 883207.2 gal
